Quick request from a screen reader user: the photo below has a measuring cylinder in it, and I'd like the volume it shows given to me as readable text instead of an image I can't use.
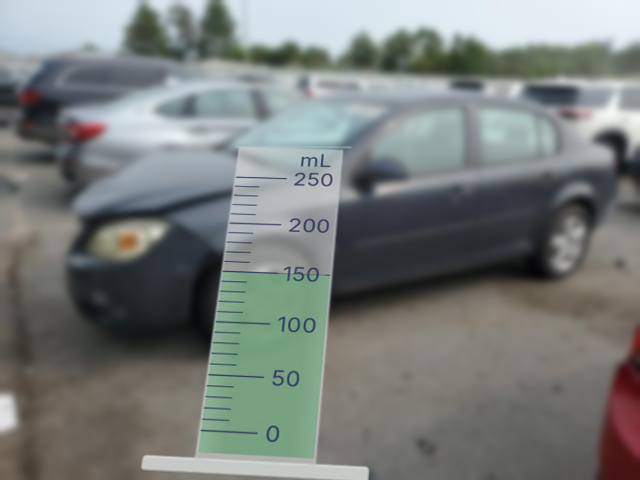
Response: 150 mL
